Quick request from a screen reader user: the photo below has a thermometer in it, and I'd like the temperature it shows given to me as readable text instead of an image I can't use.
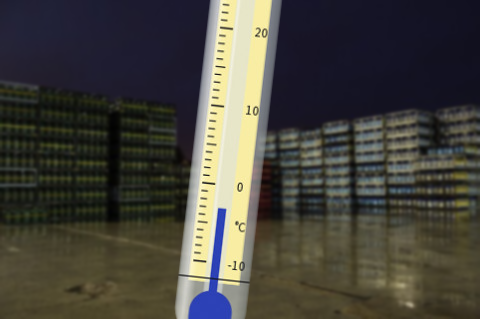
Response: -3 °C
